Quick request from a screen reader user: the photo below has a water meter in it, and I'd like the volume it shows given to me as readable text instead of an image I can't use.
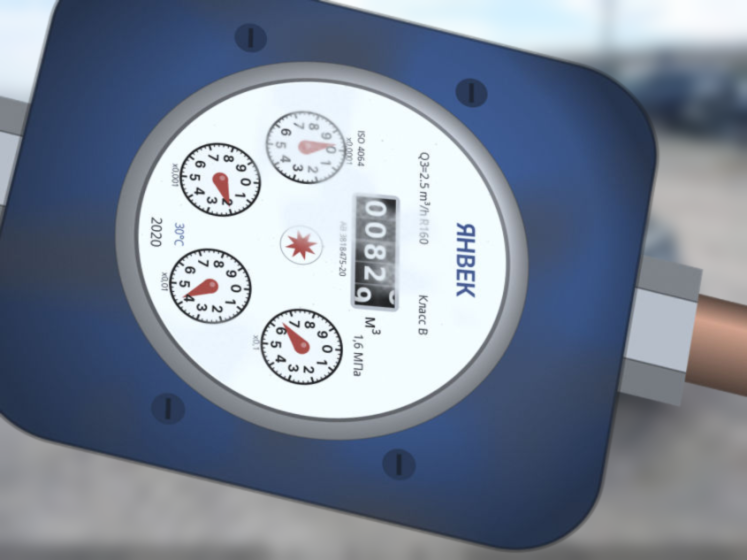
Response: 828.6419 m³
